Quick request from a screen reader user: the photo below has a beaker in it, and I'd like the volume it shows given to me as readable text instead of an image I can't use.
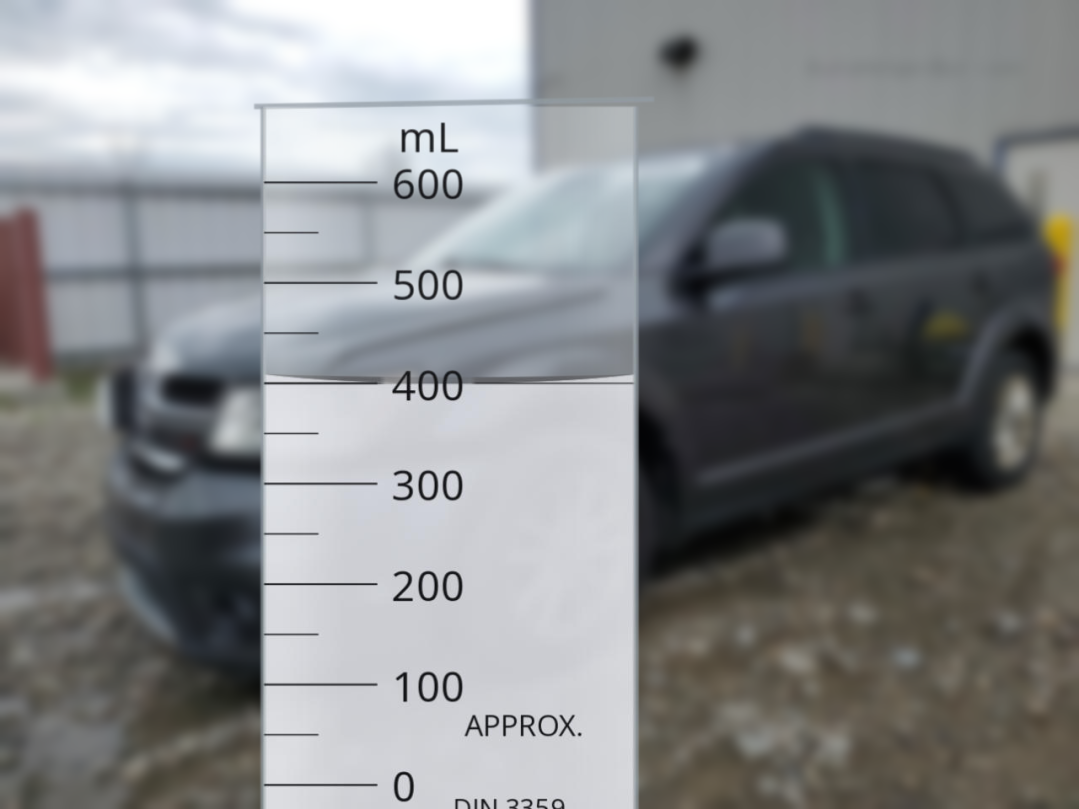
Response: 400 mL
